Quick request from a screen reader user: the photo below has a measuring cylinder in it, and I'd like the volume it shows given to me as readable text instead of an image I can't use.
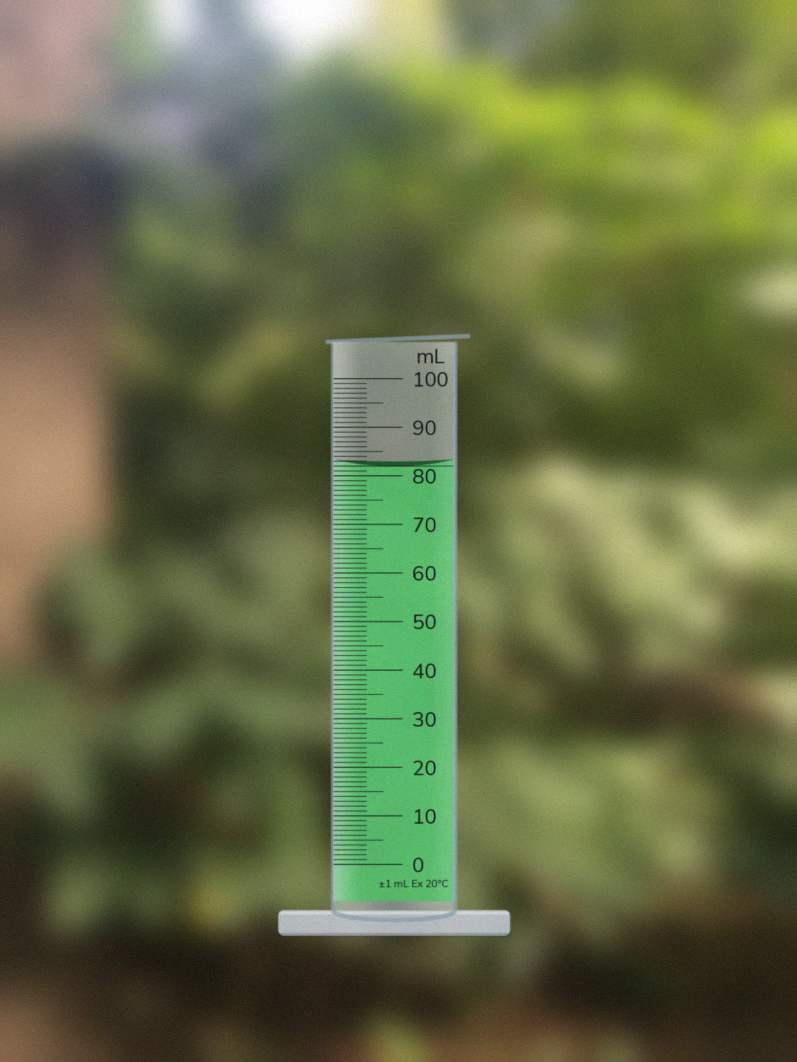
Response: 82 mL
